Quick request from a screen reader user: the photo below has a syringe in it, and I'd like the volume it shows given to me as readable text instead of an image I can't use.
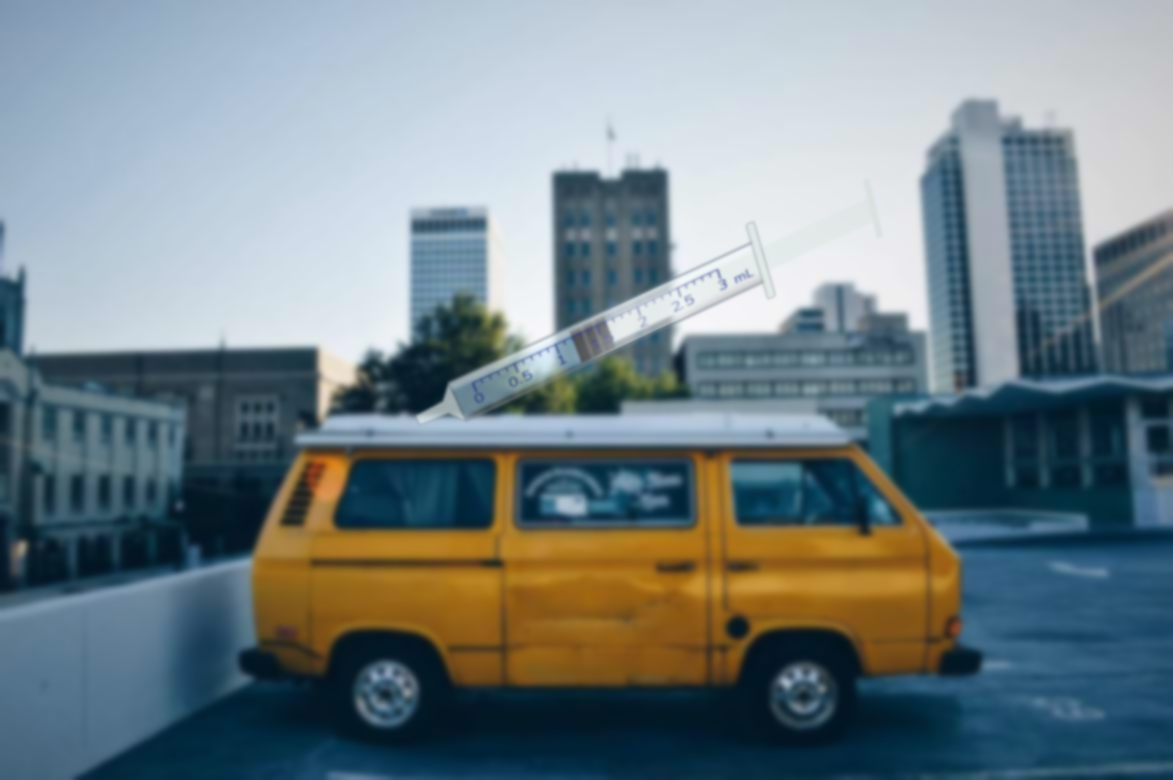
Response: 1.2 mL
